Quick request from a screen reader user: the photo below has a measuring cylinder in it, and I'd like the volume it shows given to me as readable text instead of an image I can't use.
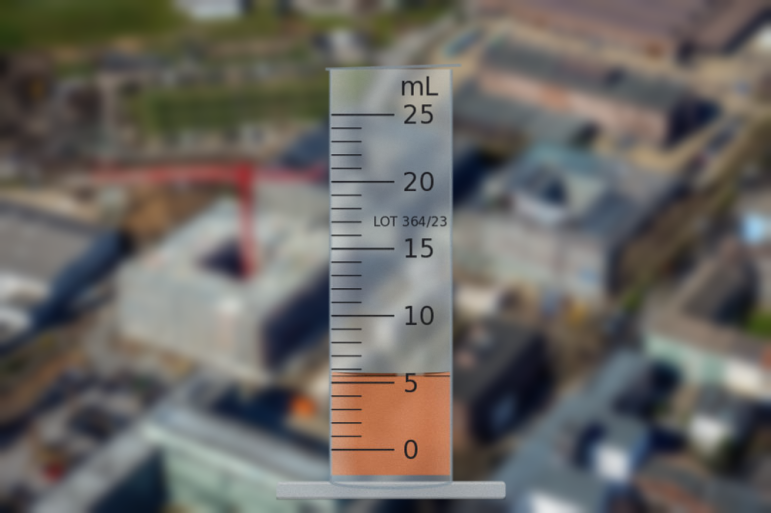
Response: 5.5 mL
